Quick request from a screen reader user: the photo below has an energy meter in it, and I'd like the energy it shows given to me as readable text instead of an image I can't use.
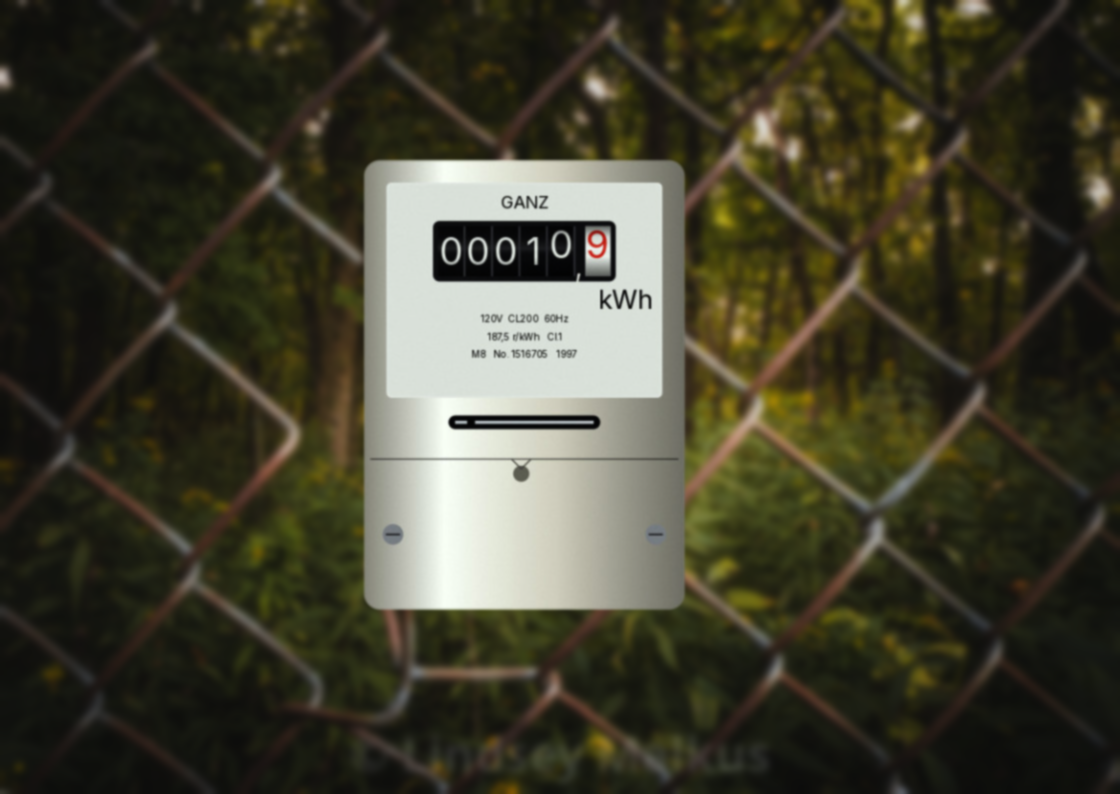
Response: 10.9 kWh
